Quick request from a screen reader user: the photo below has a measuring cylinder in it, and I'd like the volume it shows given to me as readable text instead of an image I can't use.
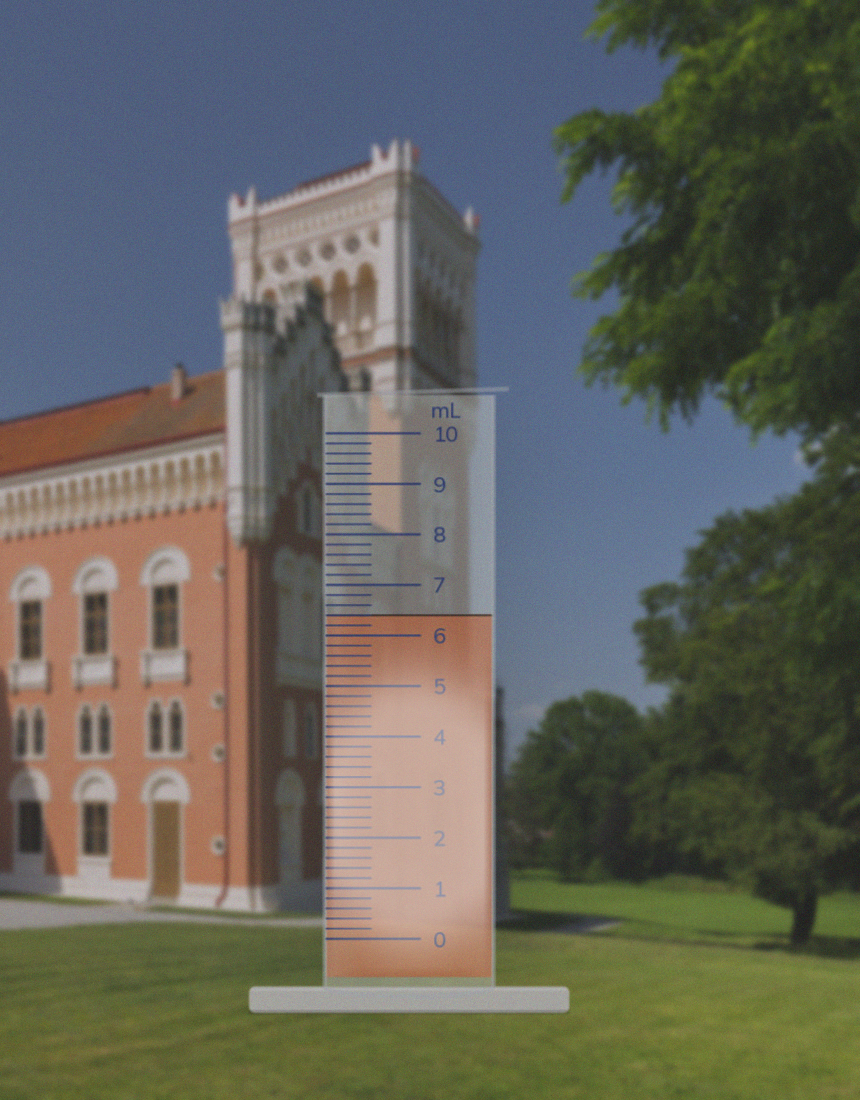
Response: 6.4 mL
